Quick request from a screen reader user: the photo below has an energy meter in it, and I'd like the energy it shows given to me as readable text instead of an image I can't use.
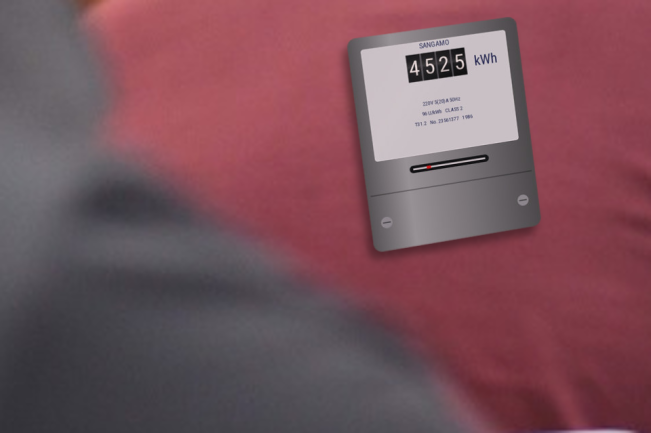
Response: 4525 kWh
